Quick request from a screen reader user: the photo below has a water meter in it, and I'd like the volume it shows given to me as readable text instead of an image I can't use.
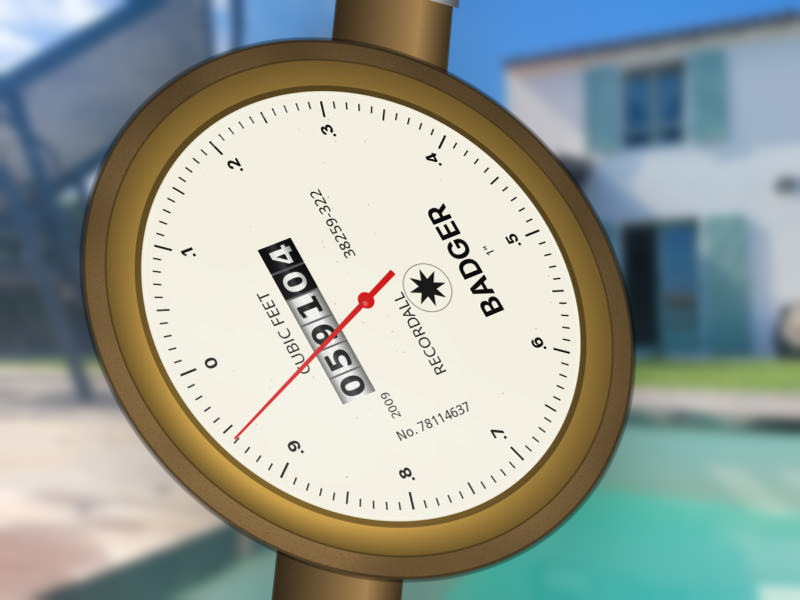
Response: 59103.94 ft³
